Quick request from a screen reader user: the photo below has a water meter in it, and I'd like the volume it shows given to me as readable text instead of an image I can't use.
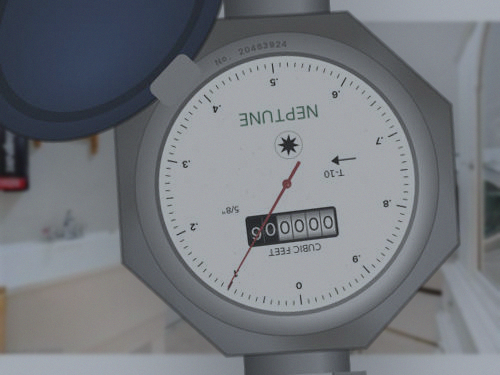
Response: 6.10 ft³
